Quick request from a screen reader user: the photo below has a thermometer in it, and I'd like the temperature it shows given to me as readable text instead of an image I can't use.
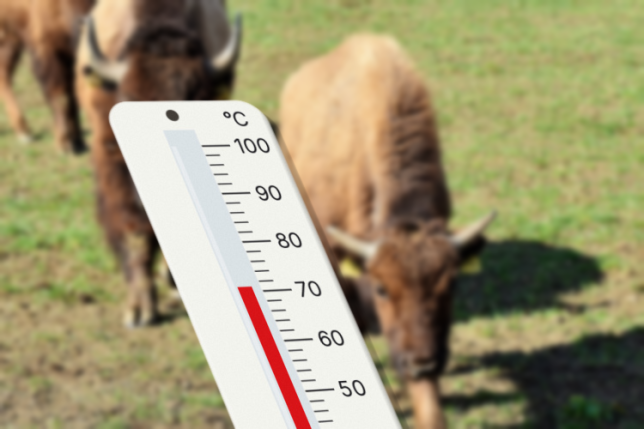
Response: 71 °C
